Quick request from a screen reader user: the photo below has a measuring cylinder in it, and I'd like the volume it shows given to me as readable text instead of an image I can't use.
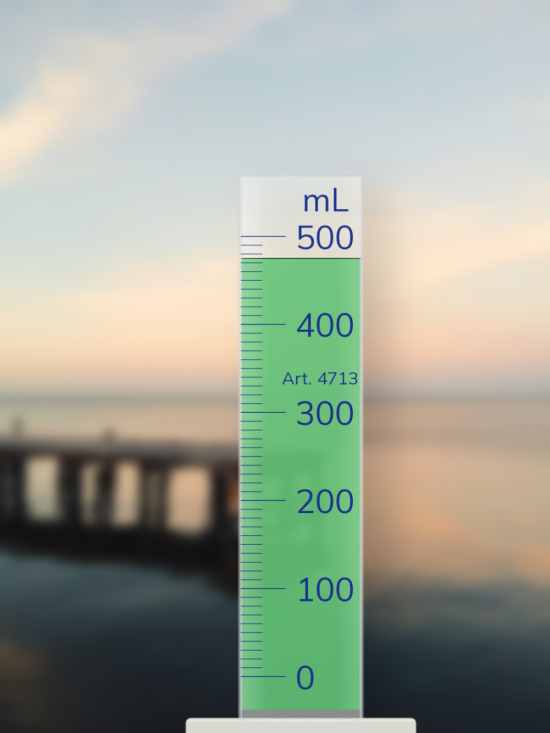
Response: 475 mL
